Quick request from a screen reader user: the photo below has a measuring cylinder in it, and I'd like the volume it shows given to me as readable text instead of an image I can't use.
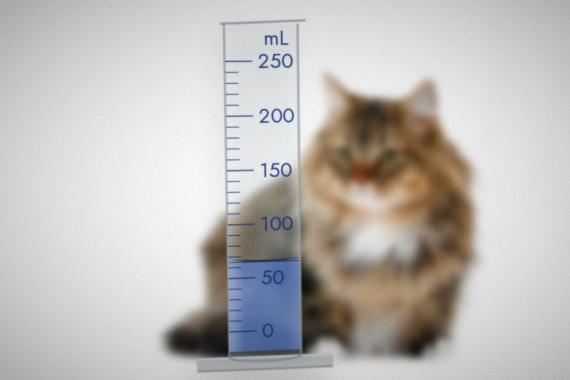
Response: 65 mL
